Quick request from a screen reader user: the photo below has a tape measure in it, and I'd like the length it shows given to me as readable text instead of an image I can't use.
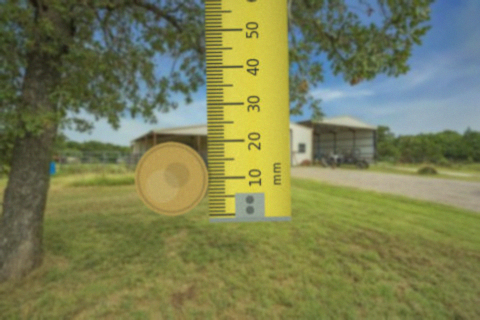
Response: 20 mm
